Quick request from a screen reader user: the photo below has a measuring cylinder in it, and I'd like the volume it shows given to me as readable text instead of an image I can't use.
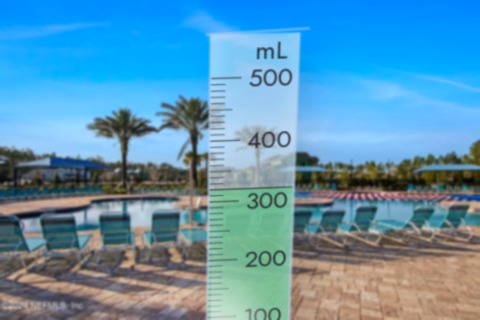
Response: 320 mL
